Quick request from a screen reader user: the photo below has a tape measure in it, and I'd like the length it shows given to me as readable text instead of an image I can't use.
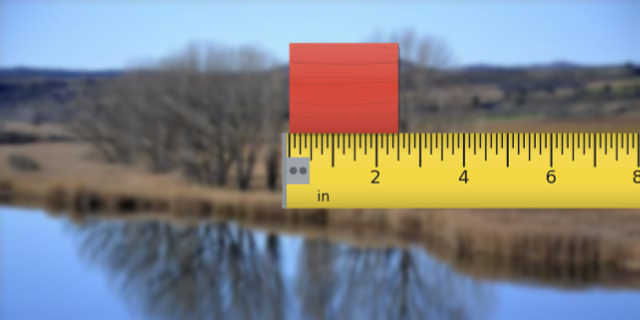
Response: 2.5 in
